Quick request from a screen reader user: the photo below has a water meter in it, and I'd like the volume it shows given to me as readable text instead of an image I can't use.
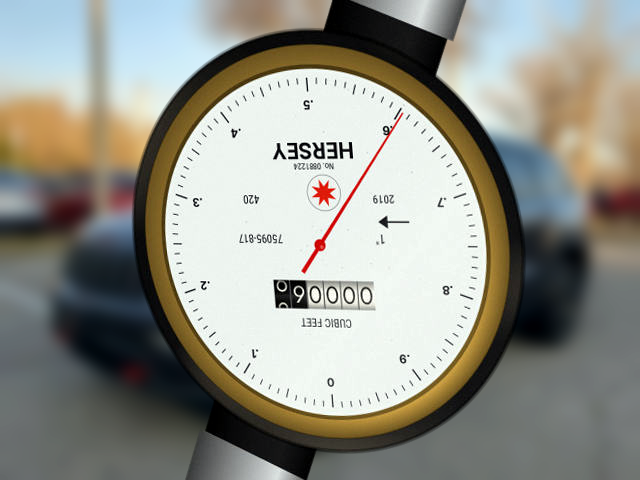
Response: 68.60 ft³
